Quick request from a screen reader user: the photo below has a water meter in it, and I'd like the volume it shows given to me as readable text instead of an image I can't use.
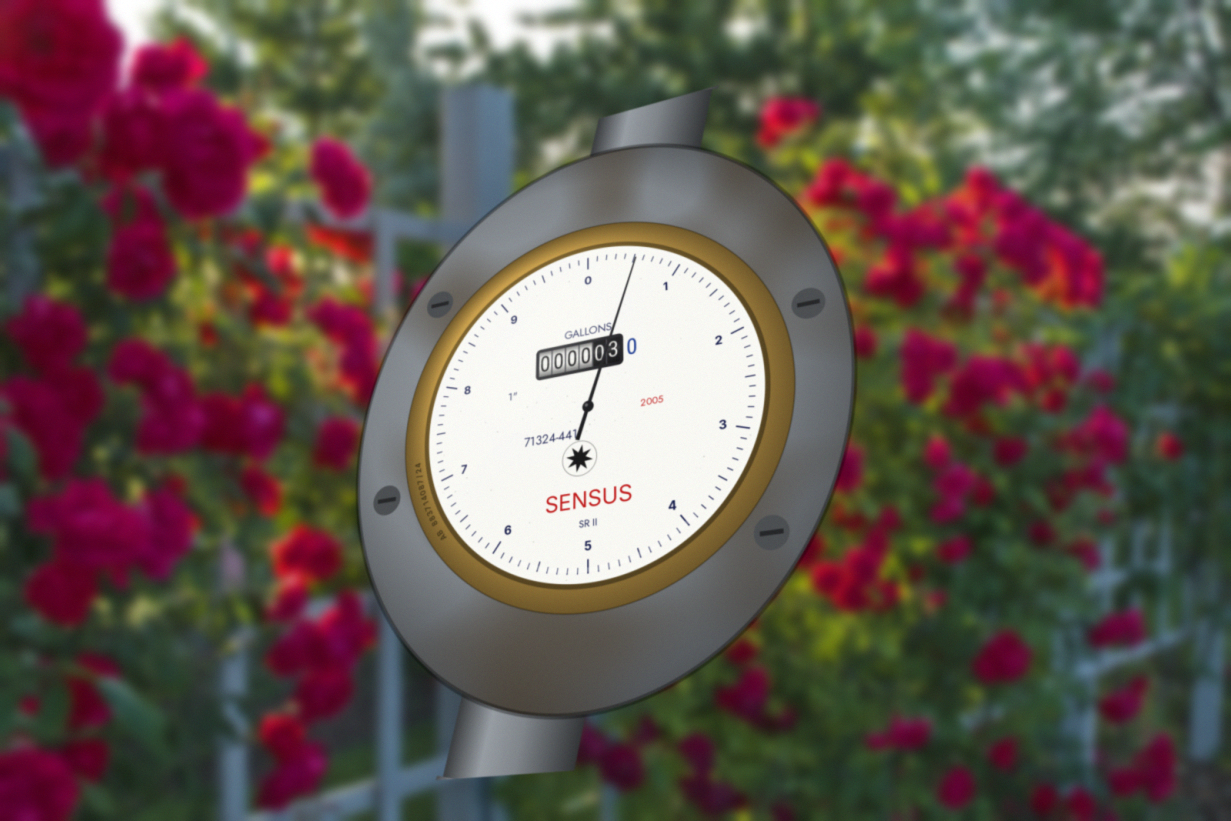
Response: 30.5 gal
